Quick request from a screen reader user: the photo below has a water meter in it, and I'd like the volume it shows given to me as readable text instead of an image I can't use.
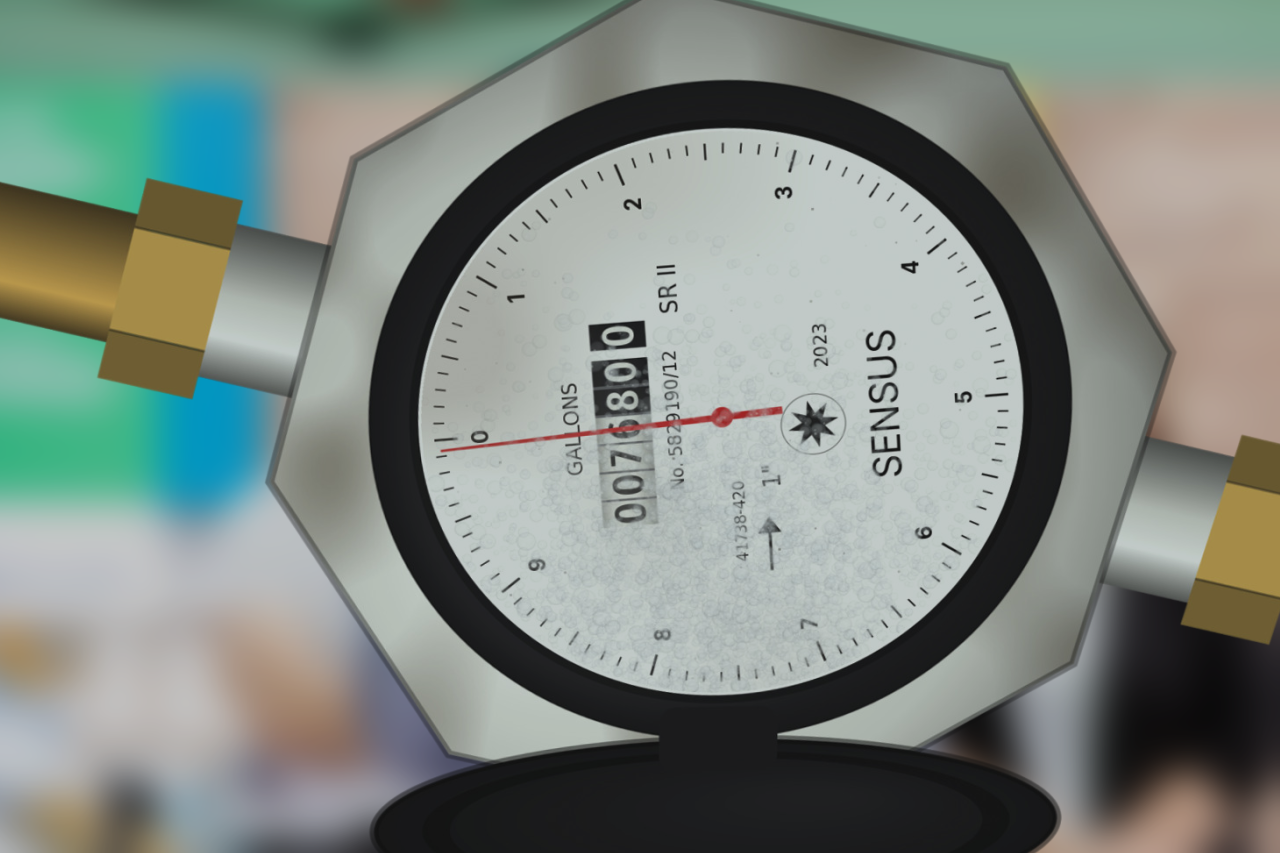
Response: 76799.9 gal
